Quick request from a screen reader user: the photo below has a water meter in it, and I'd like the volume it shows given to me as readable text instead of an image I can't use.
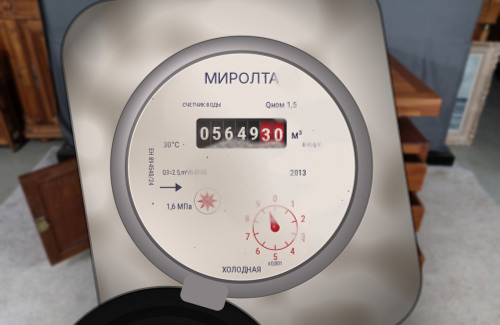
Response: 5649.299 m³
